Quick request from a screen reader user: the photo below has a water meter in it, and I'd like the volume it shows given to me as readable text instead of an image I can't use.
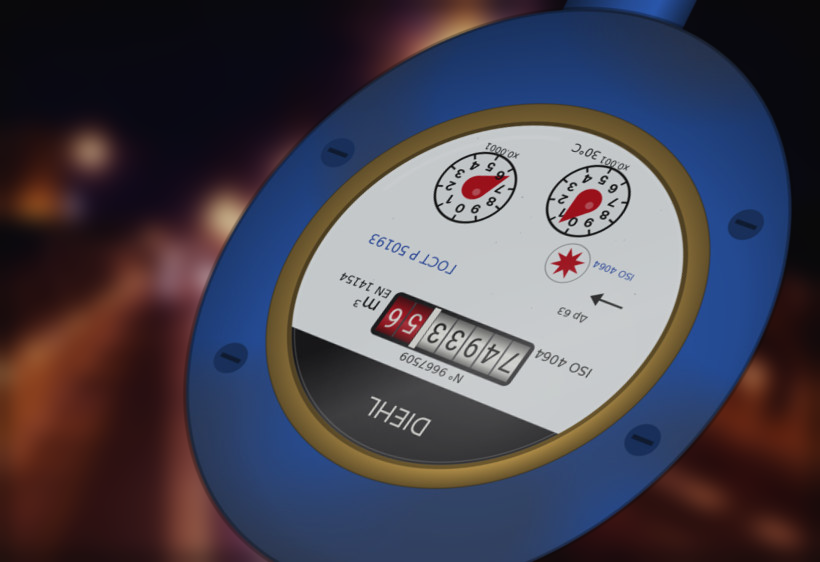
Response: 74933.5606 m³
